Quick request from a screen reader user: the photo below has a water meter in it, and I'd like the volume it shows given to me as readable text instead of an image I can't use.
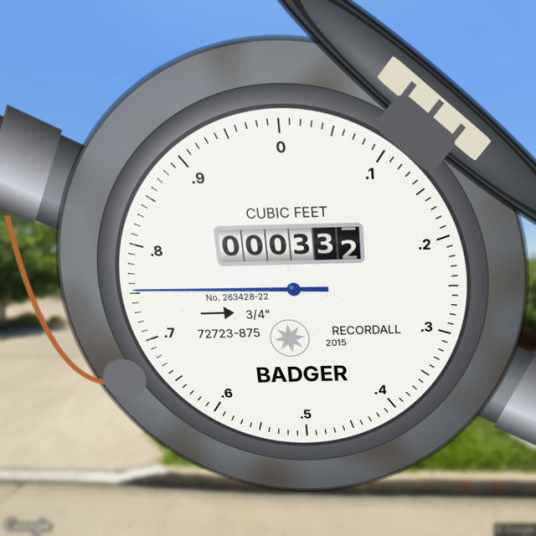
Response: 331.75 ft³
